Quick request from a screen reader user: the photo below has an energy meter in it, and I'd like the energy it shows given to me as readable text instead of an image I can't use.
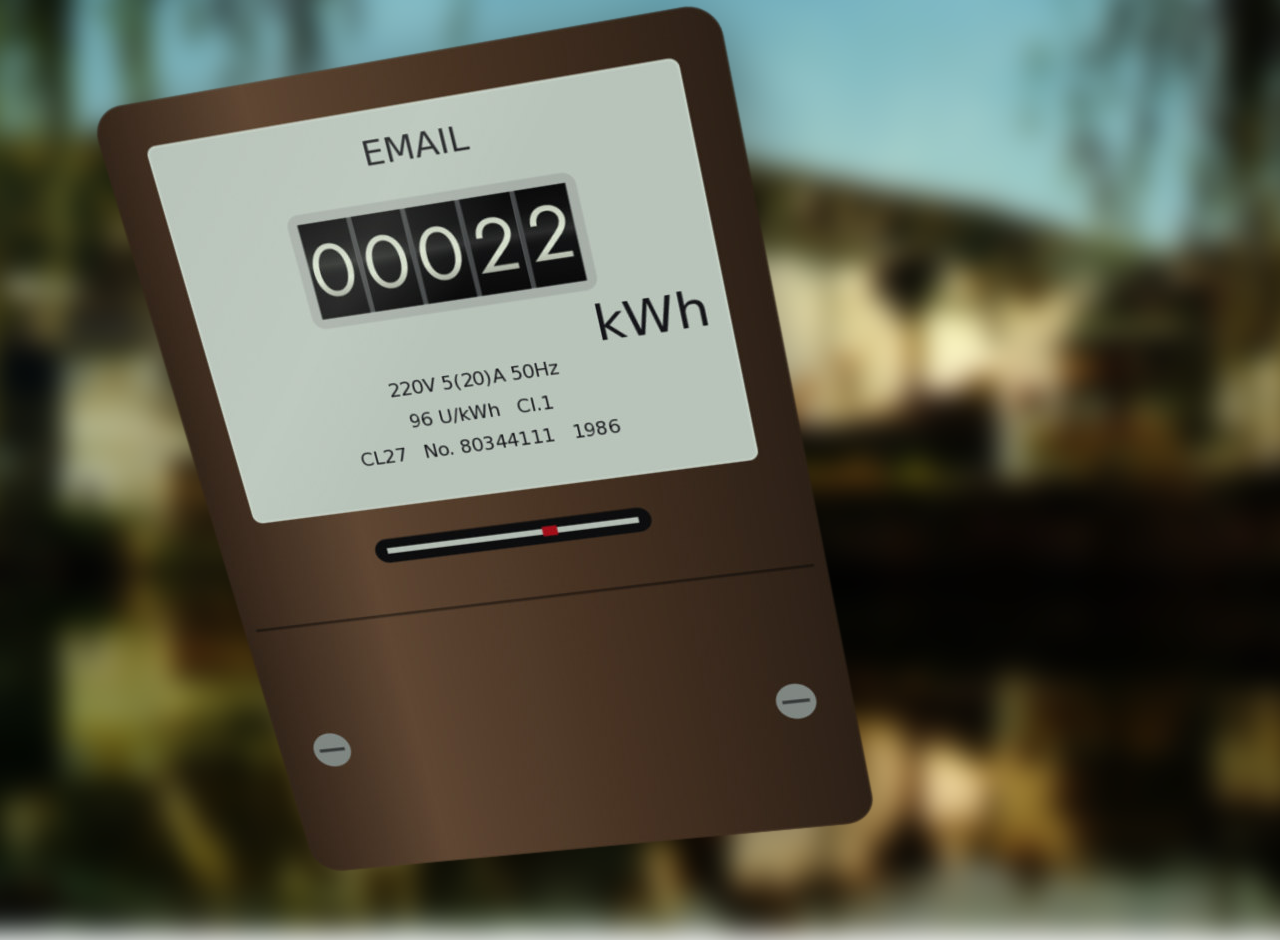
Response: 22 kWh
